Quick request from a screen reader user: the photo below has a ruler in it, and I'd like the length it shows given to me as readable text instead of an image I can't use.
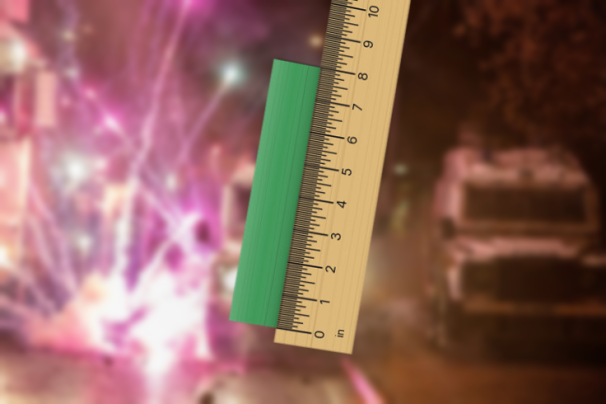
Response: 8 in
